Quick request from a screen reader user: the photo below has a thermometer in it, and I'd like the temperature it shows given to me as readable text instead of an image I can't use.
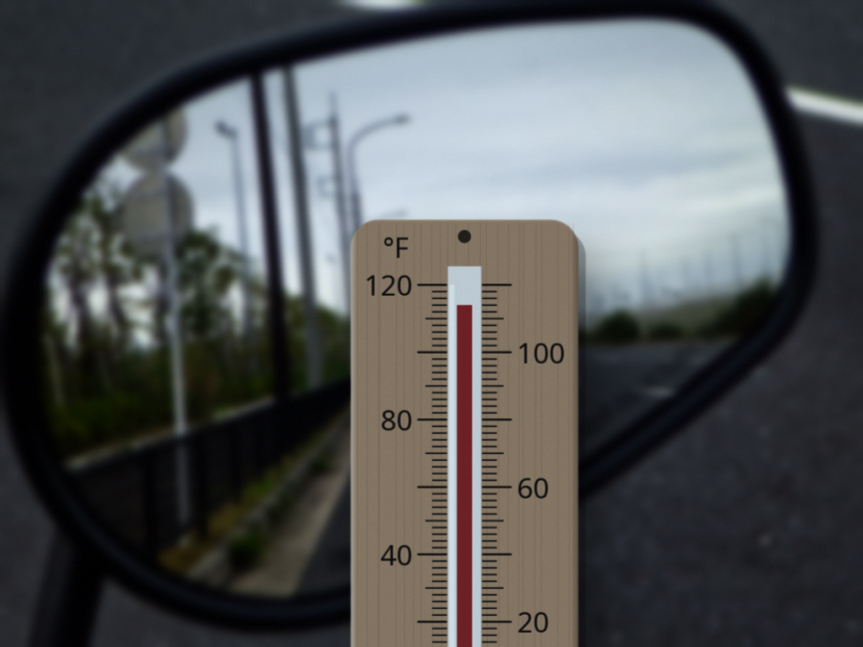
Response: 114 °F
